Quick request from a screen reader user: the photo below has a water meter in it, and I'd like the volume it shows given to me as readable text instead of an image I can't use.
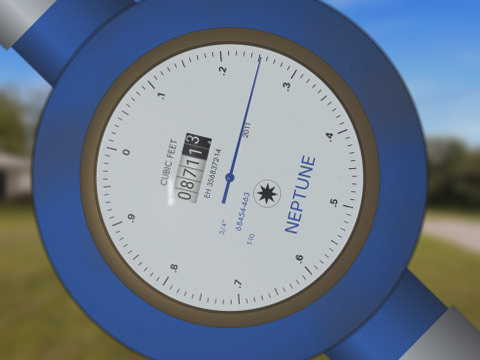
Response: 87113.25 ft³
